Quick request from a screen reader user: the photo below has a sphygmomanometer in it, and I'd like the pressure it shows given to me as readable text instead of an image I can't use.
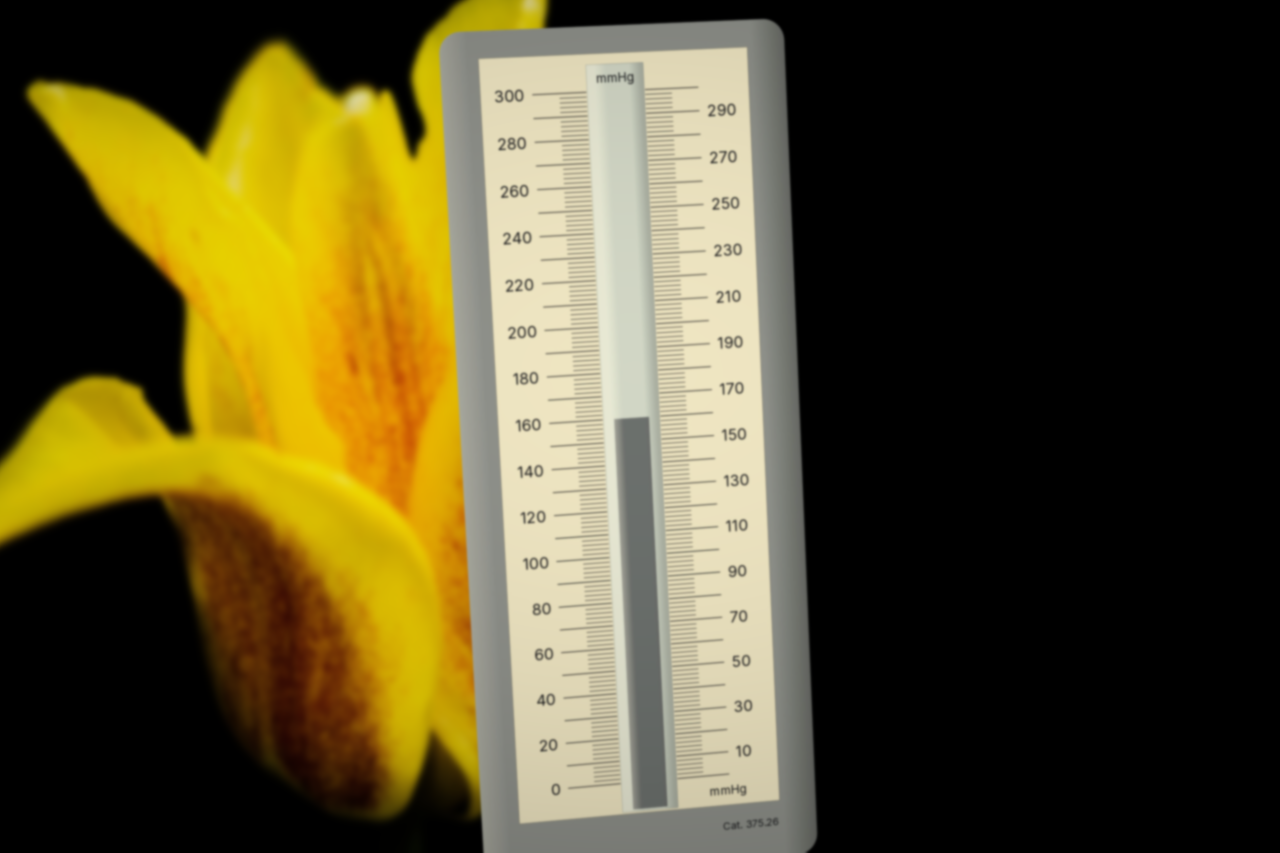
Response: 160 mmHg
